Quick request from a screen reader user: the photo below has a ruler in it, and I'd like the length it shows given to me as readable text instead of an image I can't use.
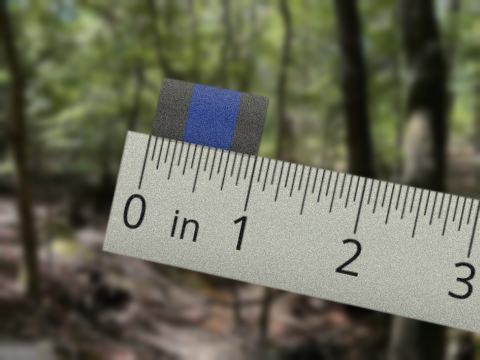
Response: 1 in
